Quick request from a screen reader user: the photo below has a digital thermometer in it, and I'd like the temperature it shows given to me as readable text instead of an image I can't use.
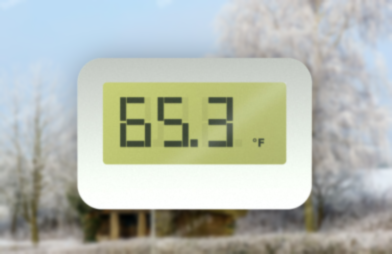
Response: 65.3 °F
